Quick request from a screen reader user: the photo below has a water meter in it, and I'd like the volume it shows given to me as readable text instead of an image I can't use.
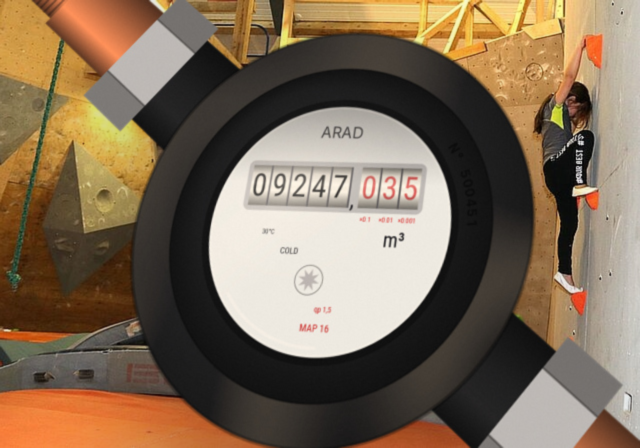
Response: 9247.035 m³
